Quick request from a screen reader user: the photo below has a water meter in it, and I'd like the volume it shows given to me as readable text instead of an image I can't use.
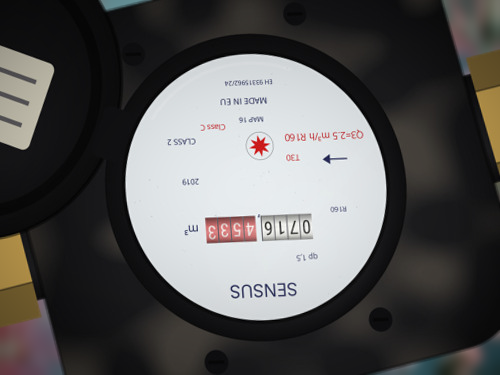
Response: 716.4533 m³
